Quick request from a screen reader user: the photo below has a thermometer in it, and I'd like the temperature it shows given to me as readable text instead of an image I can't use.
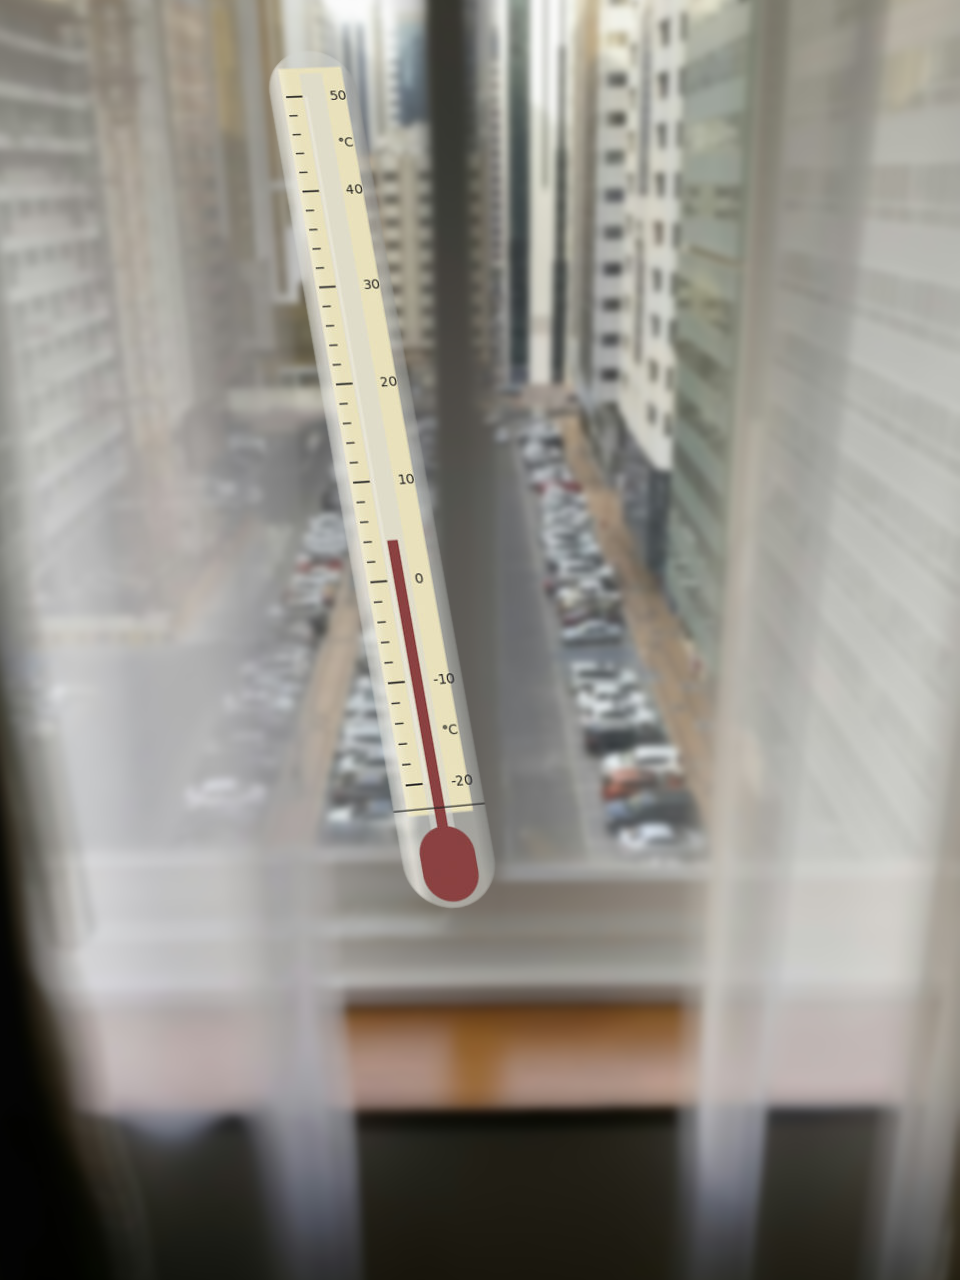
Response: 4 °C
